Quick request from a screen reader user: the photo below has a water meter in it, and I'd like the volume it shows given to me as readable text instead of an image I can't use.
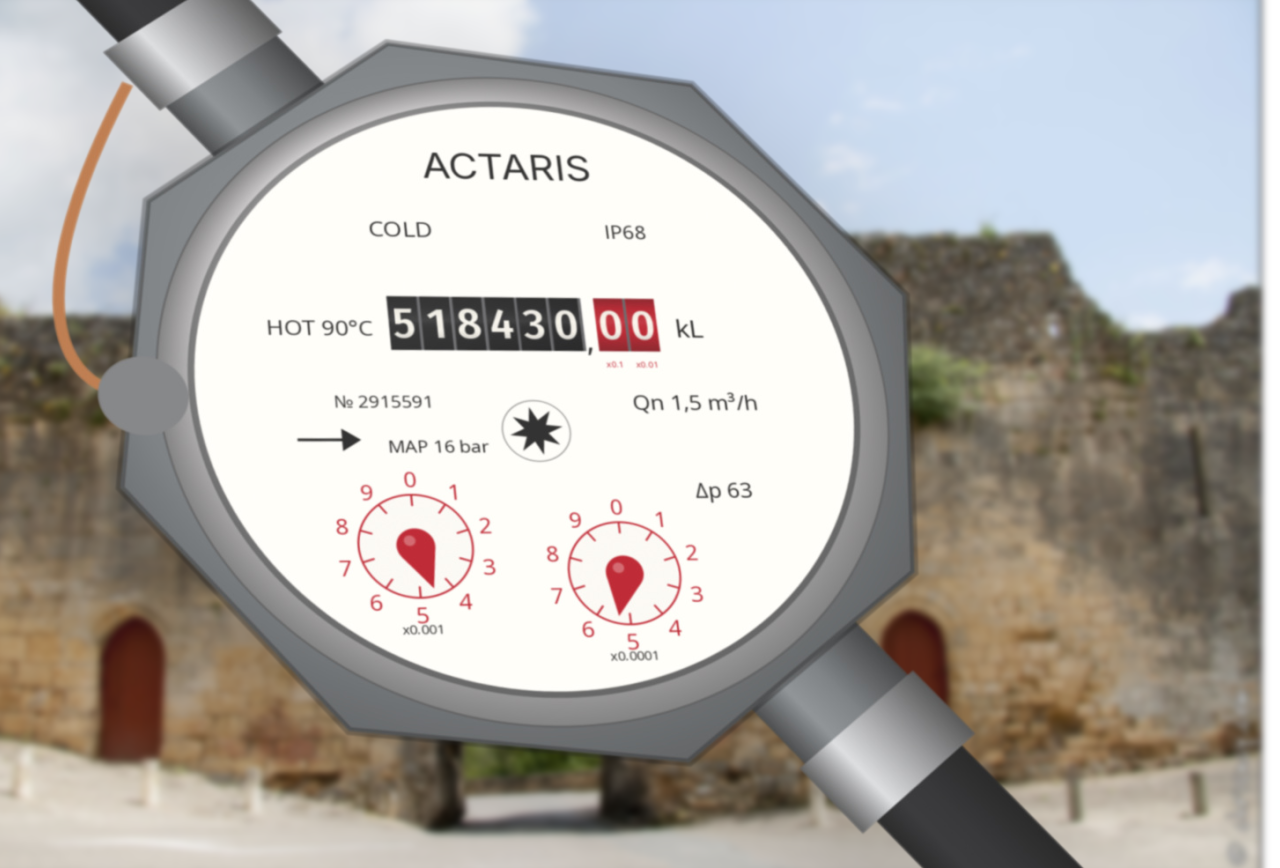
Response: 518430.0045 kL
